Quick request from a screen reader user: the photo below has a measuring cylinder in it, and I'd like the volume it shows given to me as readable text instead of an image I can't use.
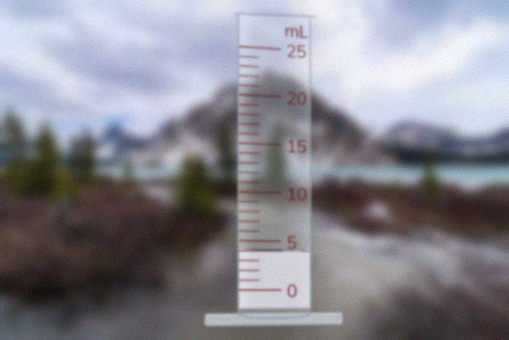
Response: 4 mL
